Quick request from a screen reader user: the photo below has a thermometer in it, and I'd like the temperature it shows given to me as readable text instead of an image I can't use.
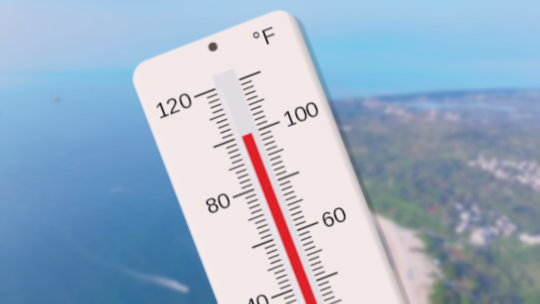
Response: 100 °F
